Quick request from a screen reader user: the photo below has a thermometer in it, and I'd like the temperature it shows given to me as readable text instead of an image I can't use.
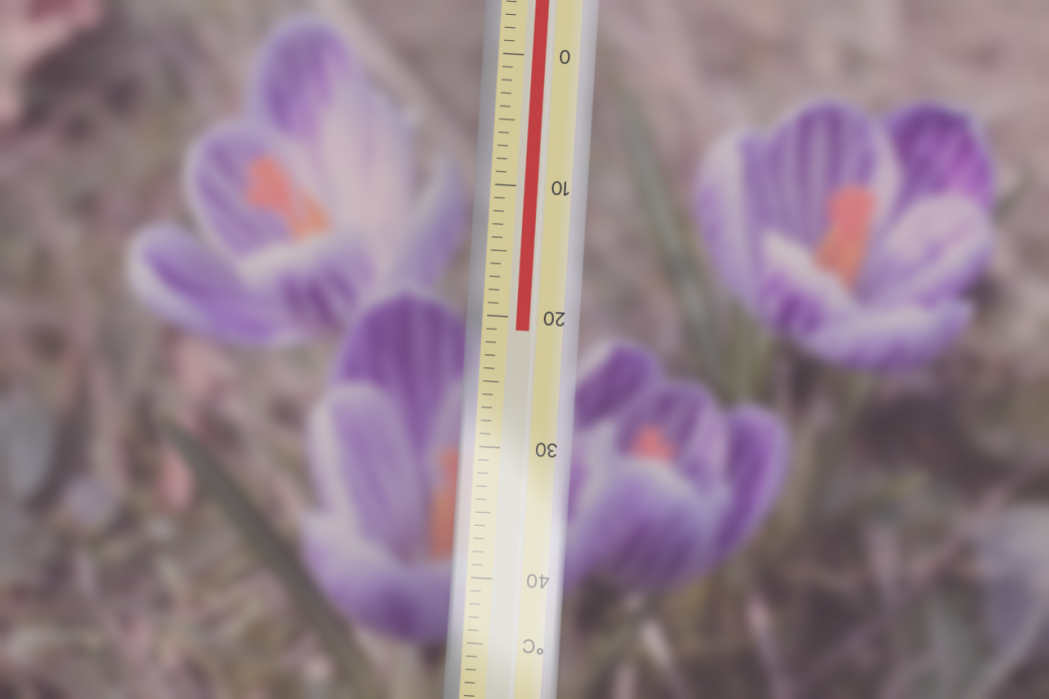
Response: 21 °C
